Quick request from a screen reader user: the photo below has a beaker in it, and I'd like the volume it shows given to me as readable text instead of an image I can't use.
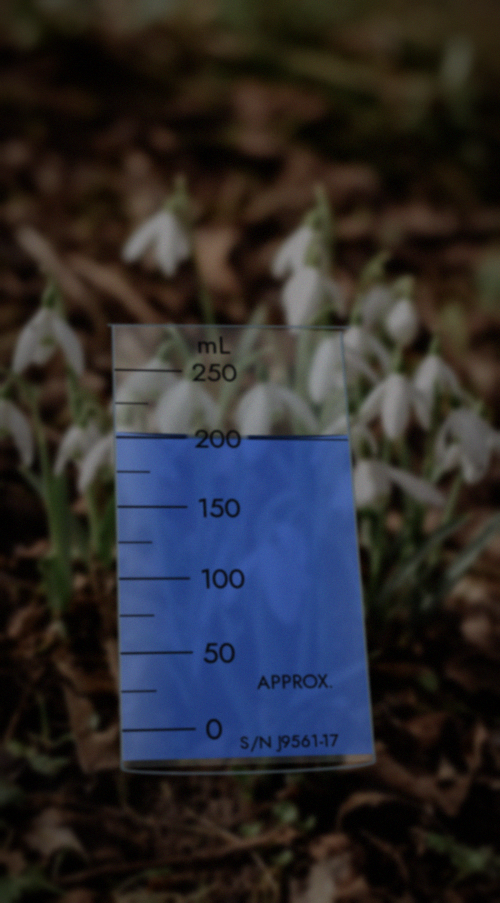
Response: 200 mL
